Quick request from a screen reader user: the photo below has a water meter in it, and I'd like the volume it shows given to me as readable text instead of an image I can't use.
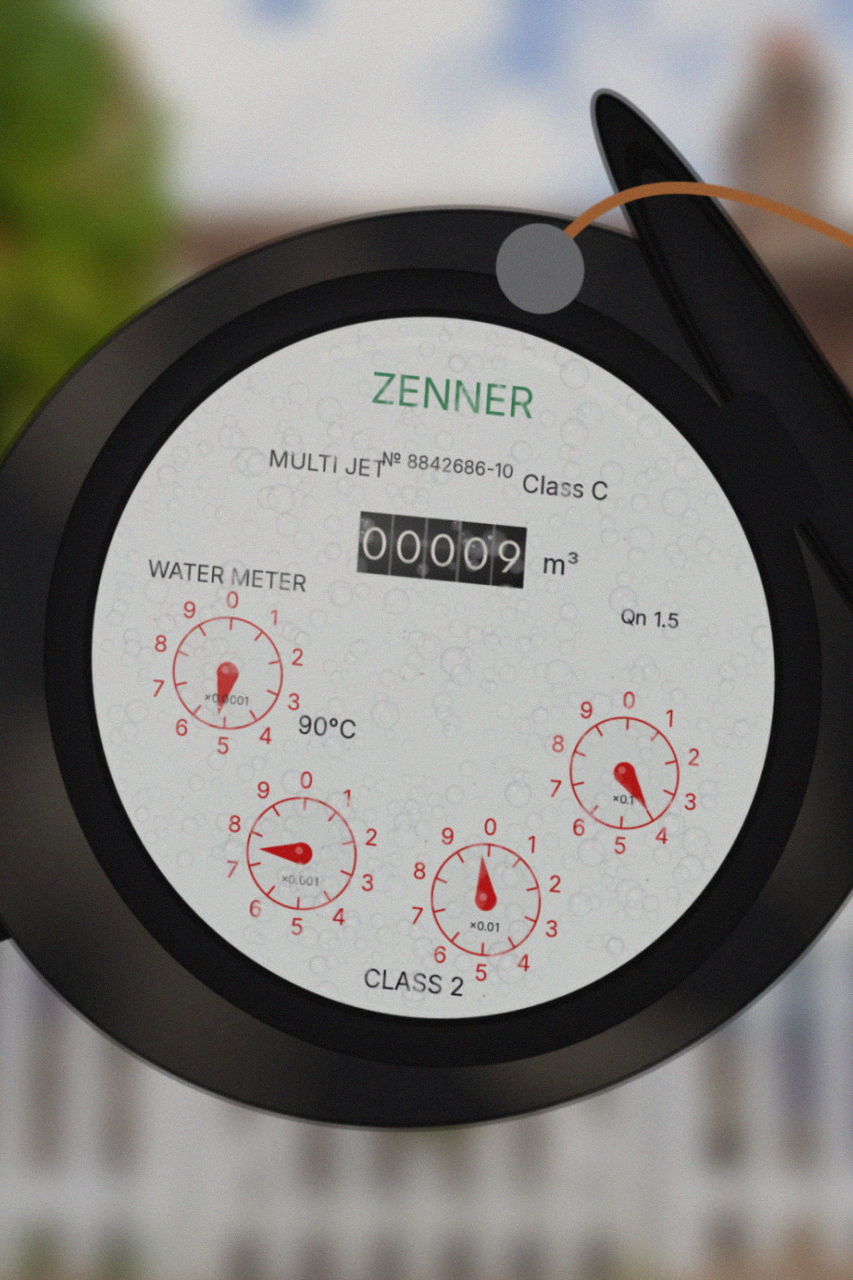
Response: 9.3975 m³
